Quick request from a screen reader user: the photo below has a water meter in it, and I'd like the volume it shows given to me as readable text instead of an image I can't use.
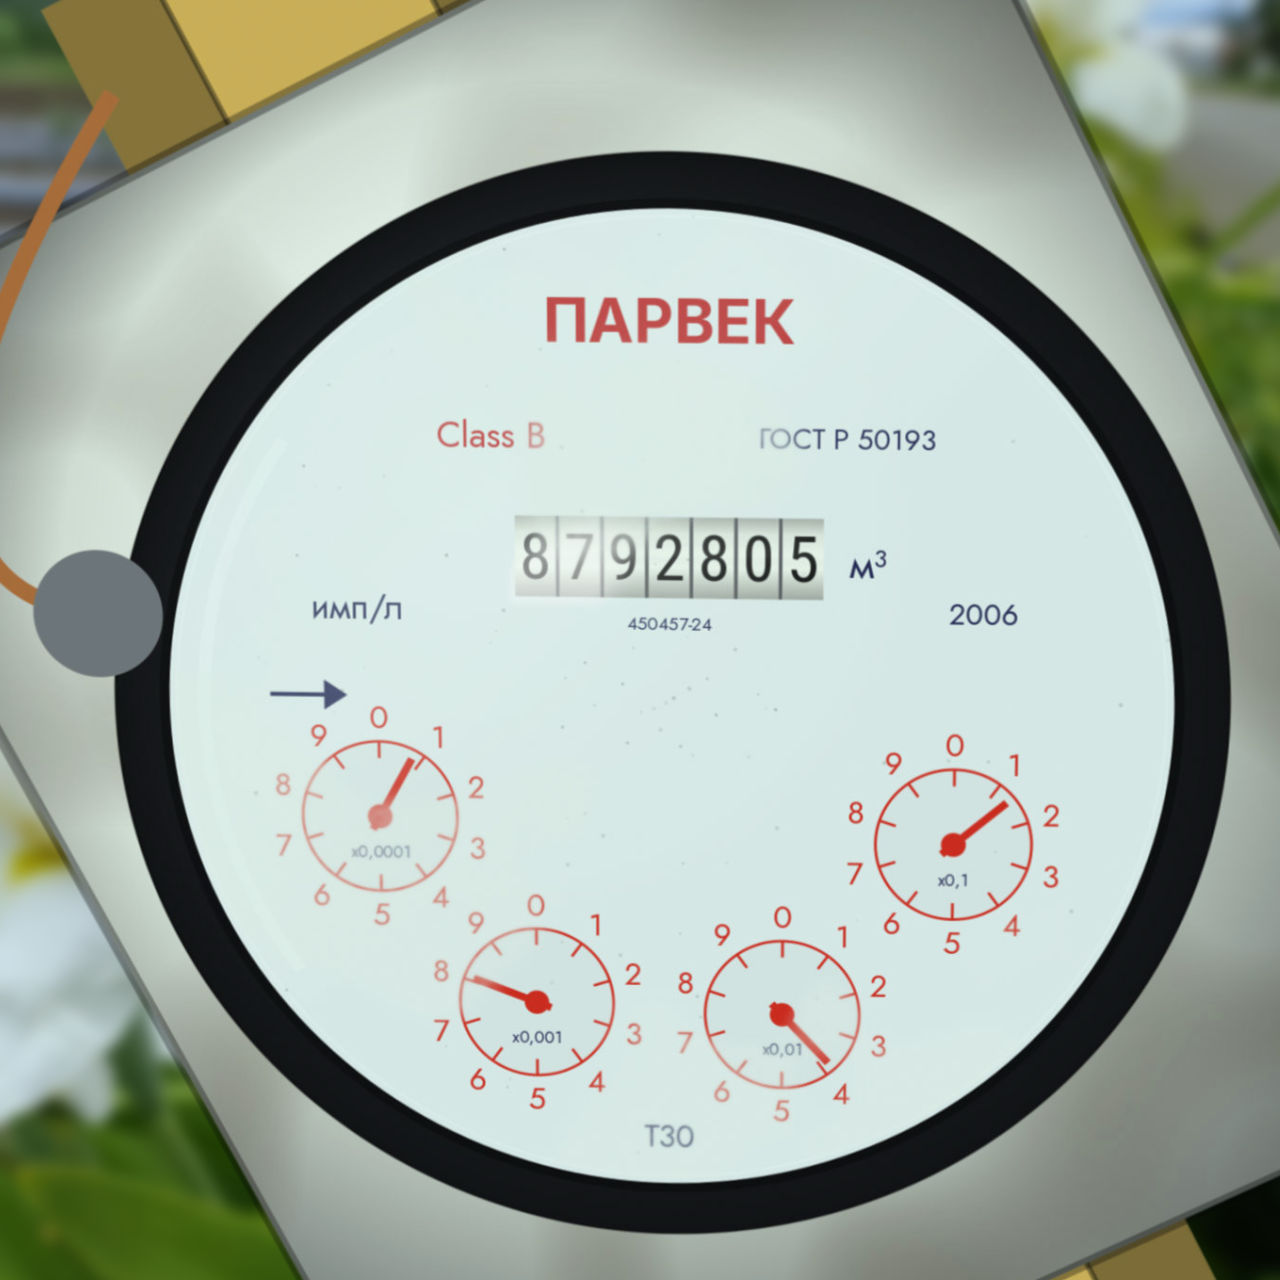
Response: 8792805.1380 m³
